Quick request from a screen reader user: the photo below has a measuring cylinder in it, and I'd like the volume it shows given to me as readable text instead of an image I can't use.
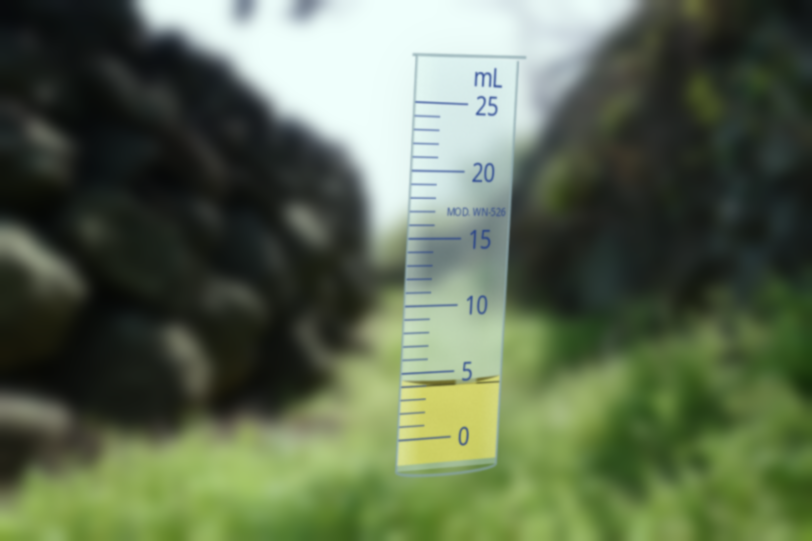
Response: 4 mL
